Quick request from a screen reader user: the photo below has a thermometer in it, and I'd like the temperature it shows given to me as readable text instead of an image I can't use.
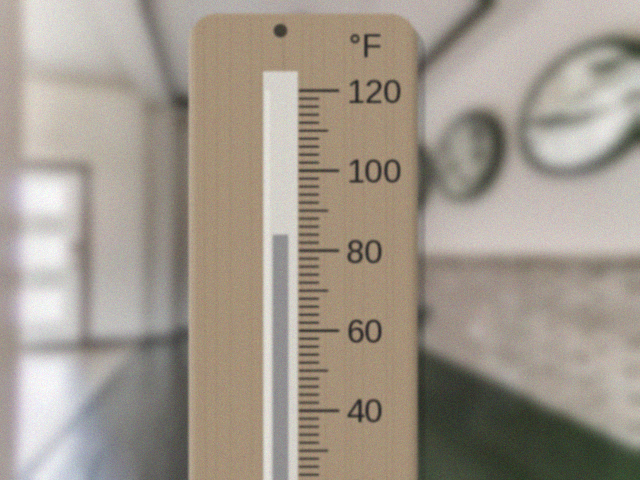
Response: 84 °F
